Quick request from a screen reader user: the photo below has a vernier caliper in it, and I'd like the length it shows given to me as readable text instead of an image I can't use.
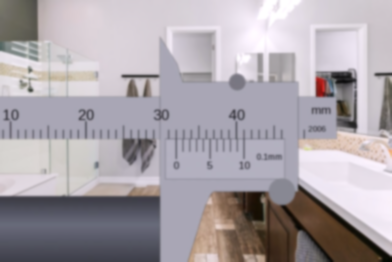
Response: 32.0 mm
